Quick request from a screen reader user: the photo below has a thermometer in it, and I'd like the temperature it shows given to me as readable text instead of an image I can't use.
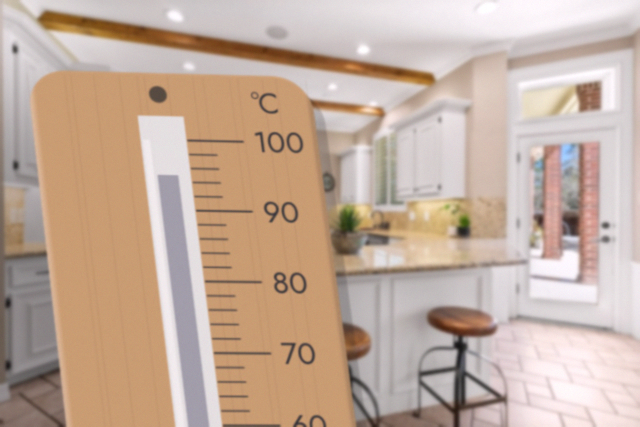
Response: 95 °C
